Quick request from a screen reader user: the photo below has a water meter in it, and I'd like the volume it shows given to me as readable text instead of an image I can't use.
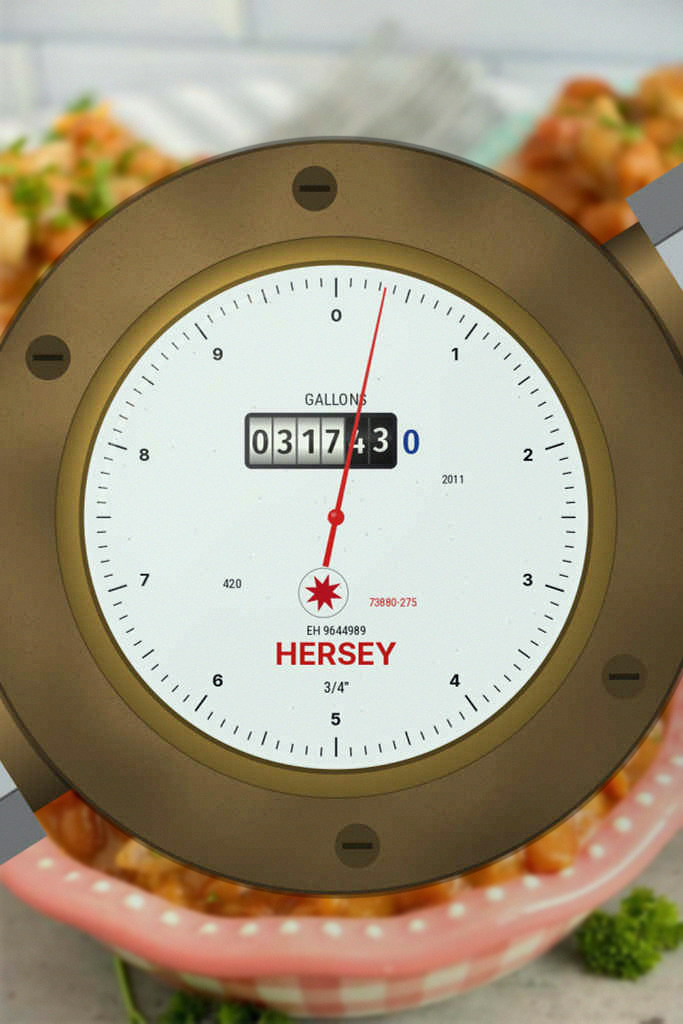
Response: 317430.3 gal
